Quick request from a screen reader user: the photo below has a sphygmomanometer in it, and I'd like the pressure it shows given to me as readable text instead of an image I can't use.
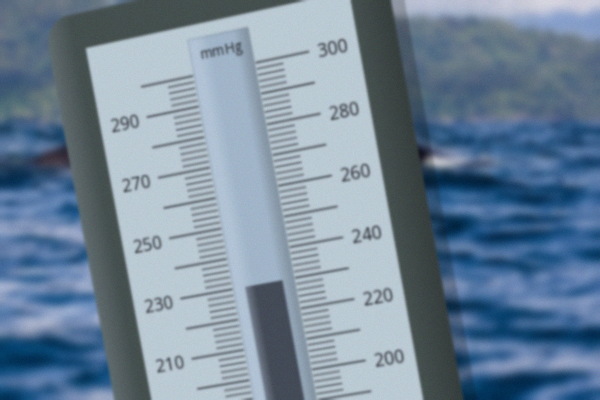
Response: 230 mmHg
